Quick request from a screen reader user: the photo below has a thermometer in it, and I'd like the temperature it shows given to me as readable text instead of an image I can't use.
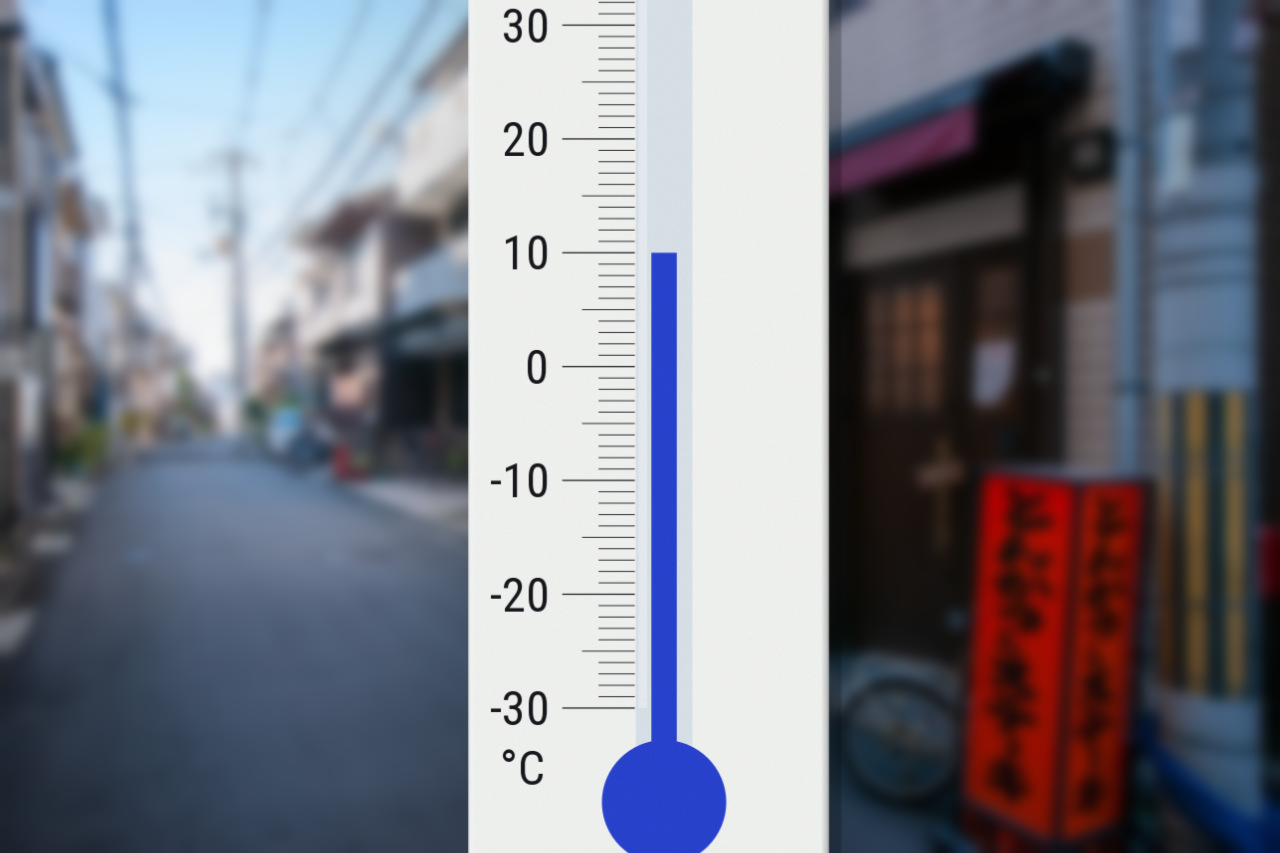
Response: 10 °C
